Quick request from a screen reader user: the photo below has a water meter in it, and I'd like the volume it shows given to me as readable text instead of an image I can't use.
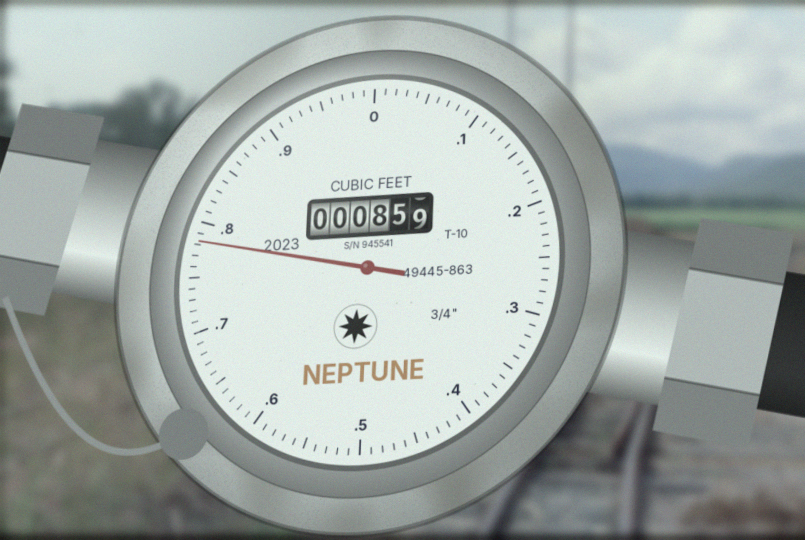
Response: 858.78 ft³
